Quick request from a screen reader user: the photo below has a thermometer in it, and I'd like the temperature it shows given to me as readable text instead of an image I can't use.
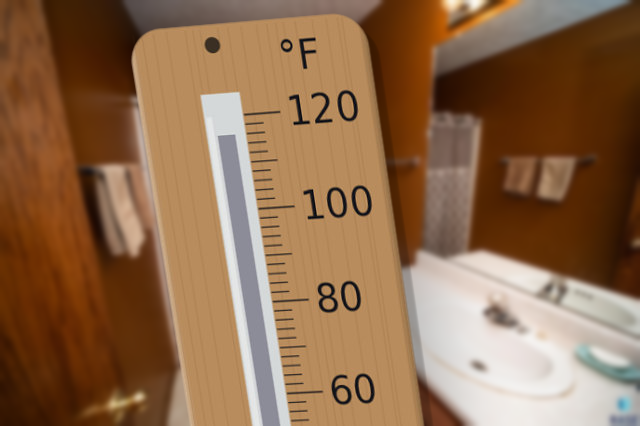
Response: 116 °F
